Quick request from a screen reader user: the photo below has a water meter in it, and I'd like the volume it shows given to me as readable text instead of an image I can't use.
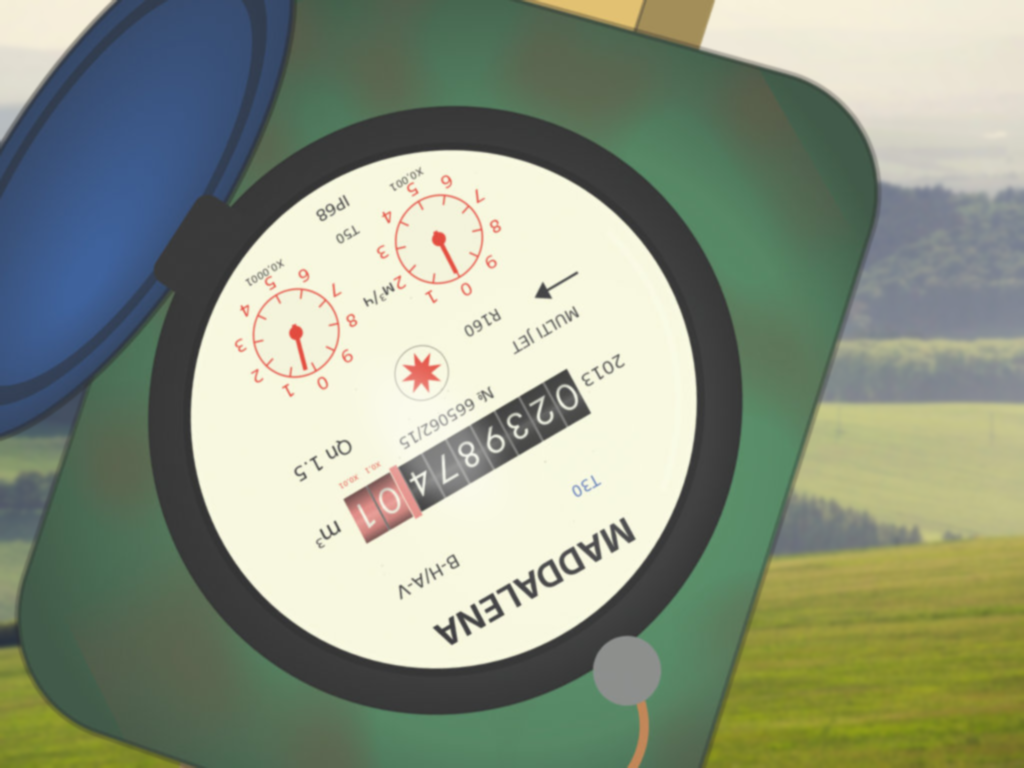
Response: 239874.0100 m³
